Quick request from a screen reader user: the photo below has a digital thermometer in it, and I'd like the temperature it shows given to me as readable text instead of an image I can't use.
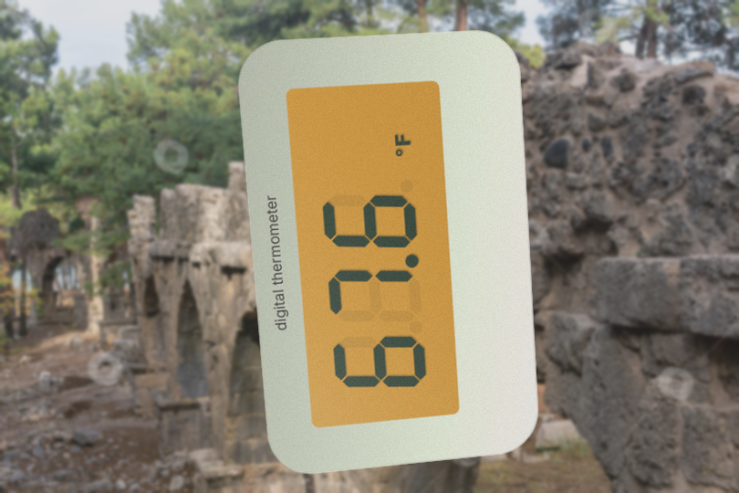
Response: 67.6 °F
